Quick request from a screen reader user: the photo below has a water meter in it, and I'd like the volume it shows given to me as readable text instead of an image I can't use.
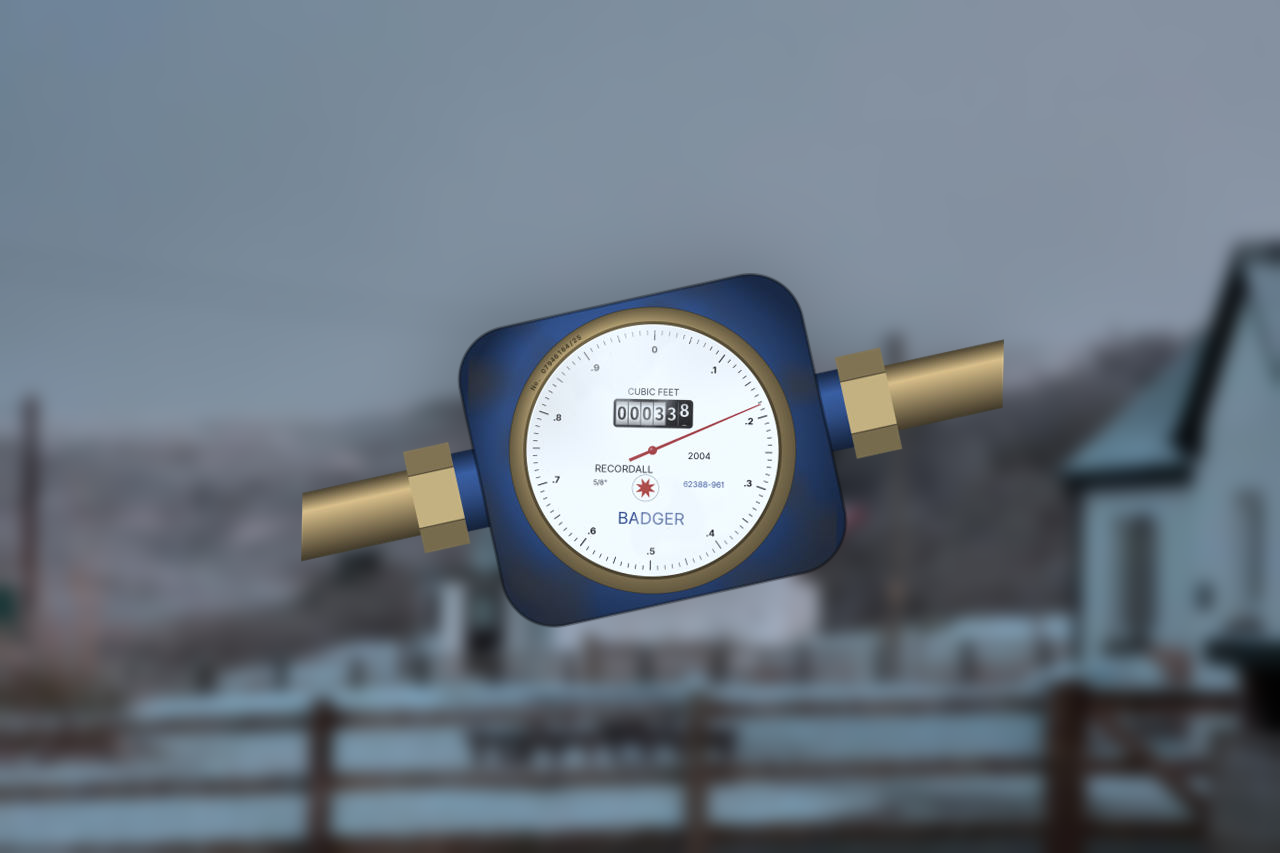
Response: 338.18 ft³
